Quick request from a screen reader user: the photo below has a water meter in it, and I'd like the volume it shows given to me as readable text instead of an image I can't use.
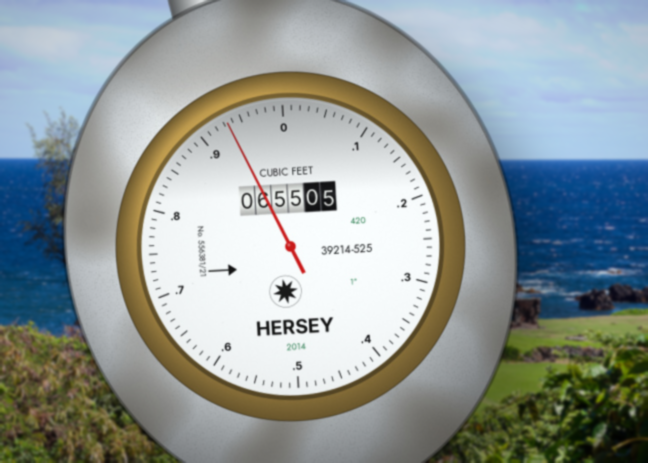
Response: 65504.93 ft³
